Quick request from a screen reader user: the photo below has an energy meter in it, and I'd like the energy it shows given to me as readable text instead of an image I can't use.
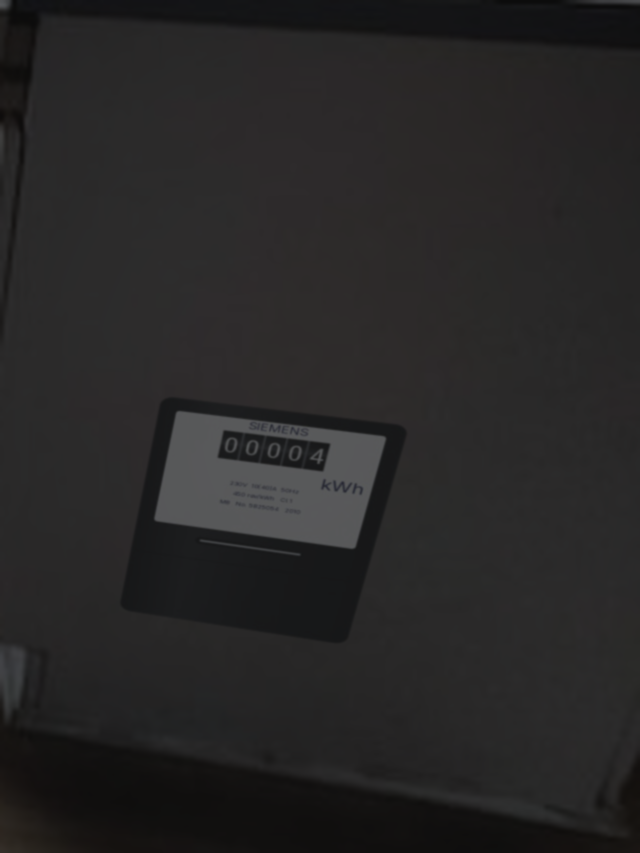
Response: 4 kWh
